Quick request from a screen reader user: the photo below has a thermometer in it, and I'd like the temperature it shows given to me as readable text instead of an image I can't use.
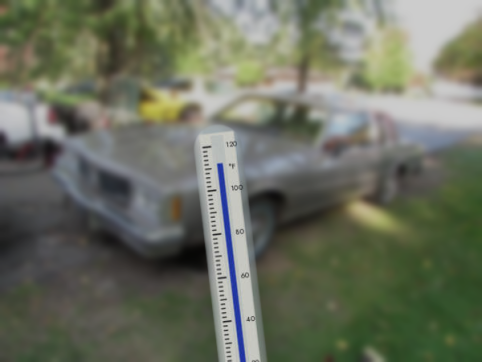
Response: 112 °F
